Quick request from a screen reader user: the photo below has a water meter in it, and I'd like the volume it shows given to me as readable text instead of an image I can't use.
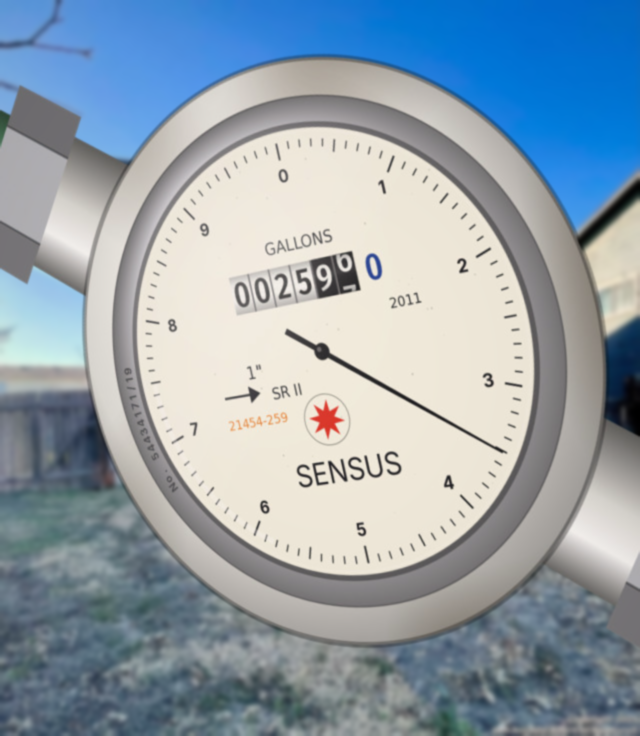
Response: 25963.5 gal
